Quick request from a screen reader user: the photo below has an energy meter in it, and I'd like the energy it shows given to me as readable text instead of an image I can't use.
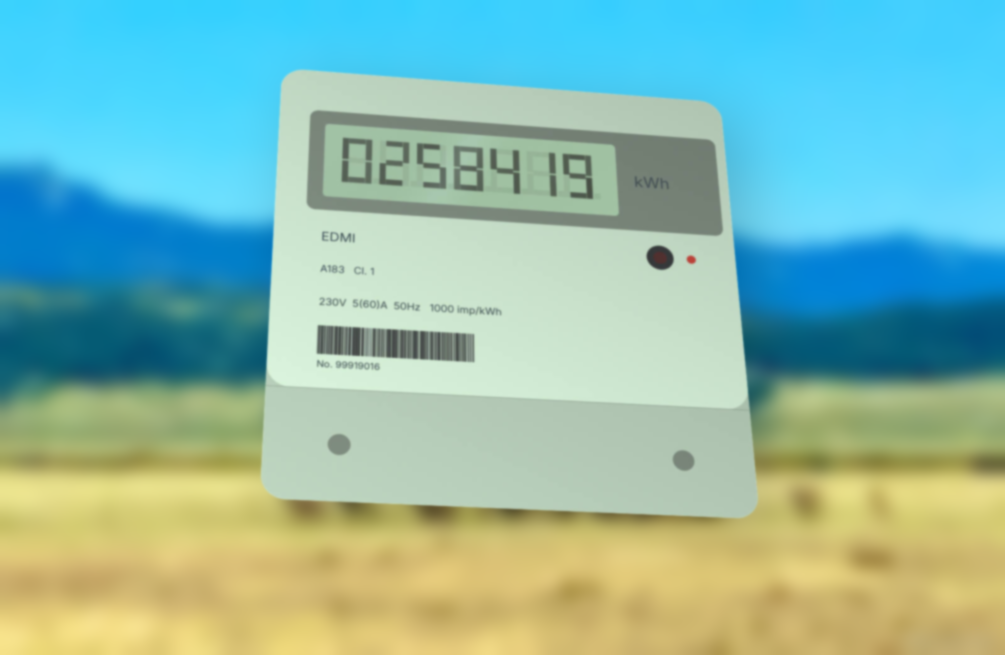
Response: 258419 kWh
